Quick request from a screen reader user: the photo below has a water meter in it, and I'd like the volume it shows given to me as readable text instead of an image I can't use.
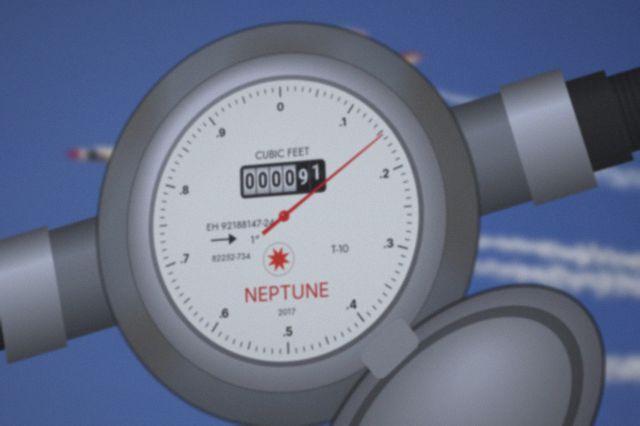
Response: 91.15 ft³
